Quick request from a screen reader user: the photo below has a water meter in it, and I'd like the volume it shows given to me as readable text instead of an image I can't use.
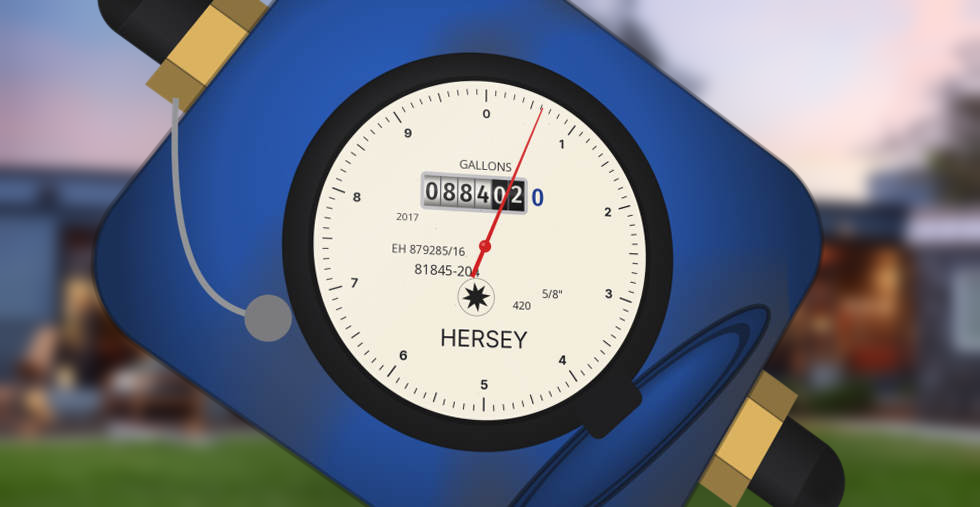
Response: 884020.6 gal
